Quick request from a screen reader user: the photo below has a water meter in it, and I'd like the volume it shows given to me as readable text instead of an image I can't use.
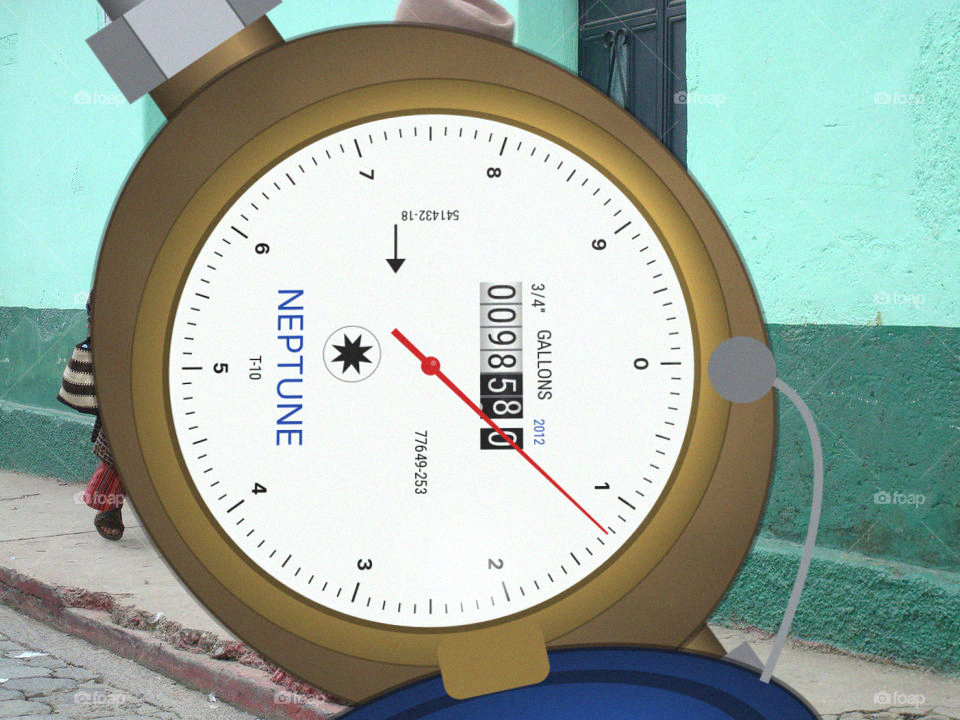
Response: 98581.2 gal
